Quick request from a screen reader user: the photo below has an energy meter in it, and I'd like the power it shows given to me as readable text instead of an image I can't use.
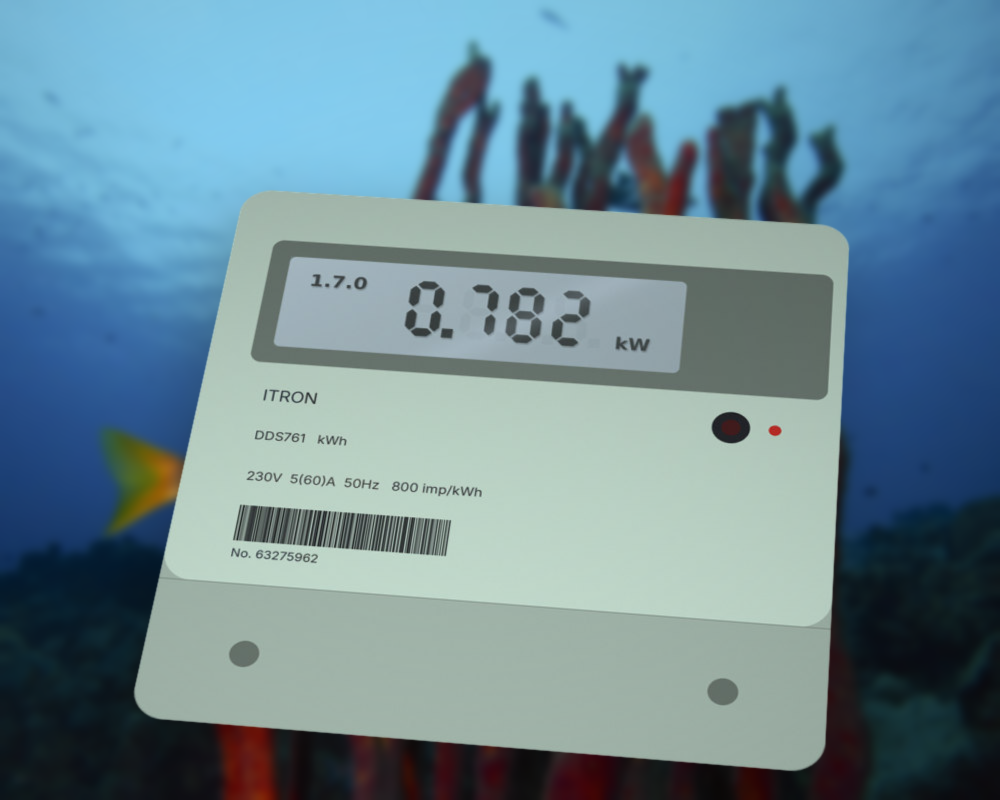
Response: 0.782 kW
